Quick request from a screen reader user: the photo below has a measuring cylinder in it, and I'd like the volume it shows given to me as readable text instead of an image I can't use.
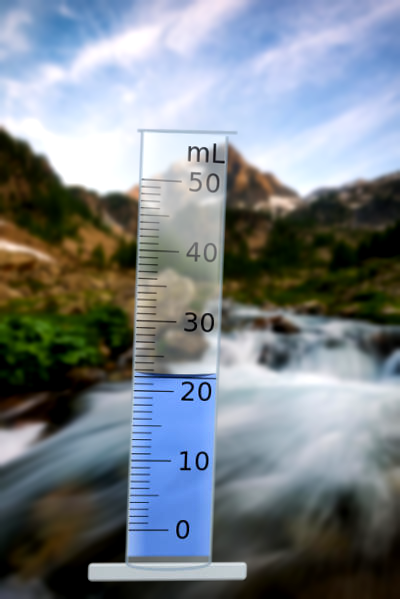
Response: 22 mL
